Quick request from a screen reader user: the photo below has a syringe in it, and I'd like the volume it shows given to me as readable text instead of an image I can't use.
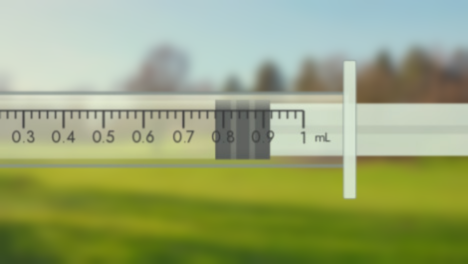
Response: 0.78 mL
